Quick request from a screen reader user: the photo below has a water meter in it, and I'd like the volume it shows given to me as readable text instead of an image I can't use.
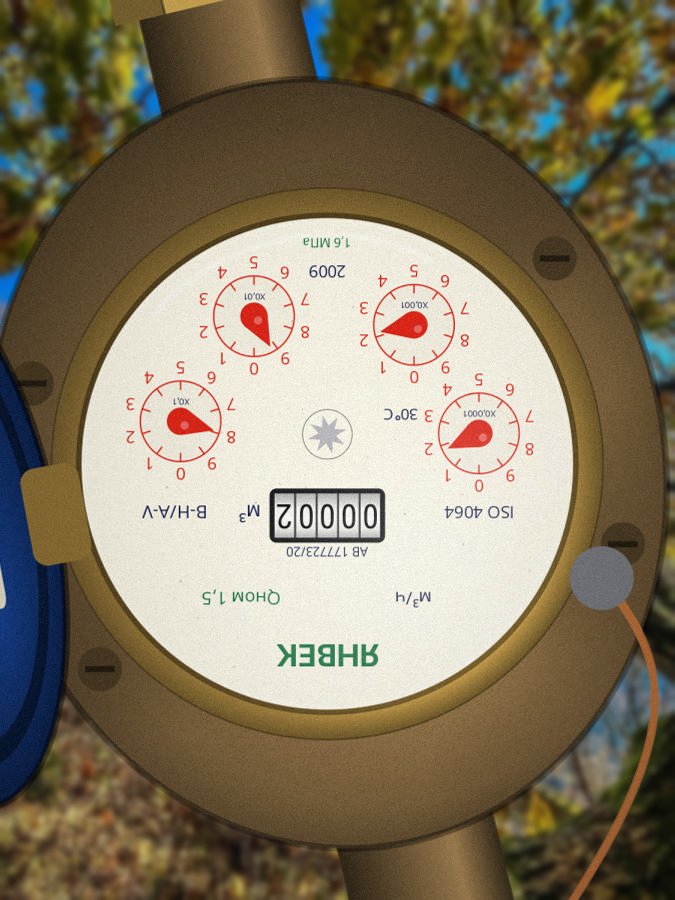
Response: 2.7921 m³
